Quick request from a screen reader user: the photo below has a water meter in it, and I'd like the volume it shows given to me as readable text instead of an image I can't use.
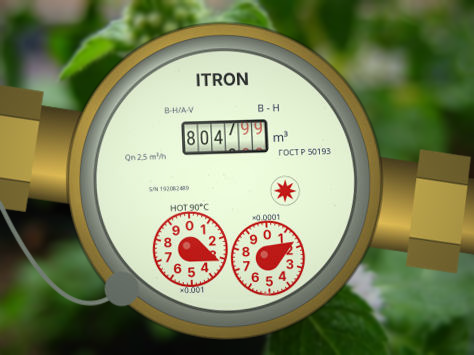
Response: 8047.9931 m³
